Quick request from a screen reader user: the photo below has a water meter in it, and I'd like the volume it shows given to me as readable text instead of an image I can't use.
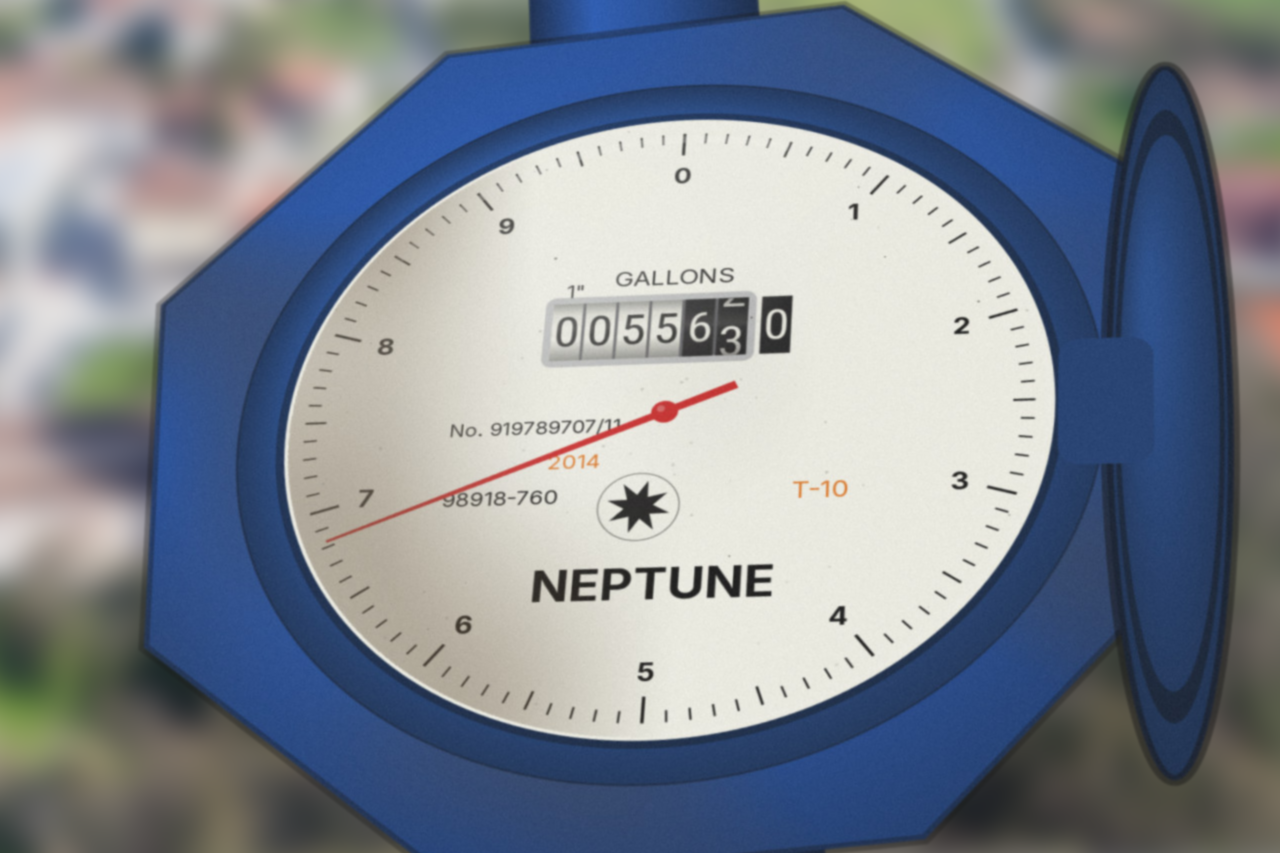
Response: 55626.8 gal
